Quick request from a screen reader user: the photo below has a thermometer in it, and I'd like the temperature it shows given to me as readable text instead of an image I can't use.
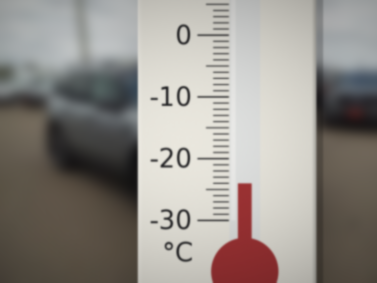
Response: -24 °C
